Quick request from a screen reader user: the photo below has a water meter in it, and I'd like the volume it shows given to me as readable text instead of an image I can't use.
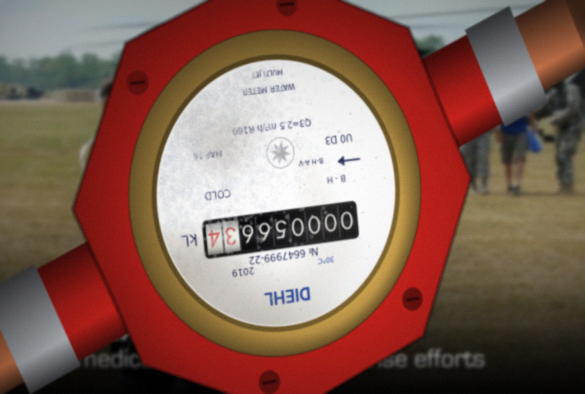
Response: 566.34 kL
